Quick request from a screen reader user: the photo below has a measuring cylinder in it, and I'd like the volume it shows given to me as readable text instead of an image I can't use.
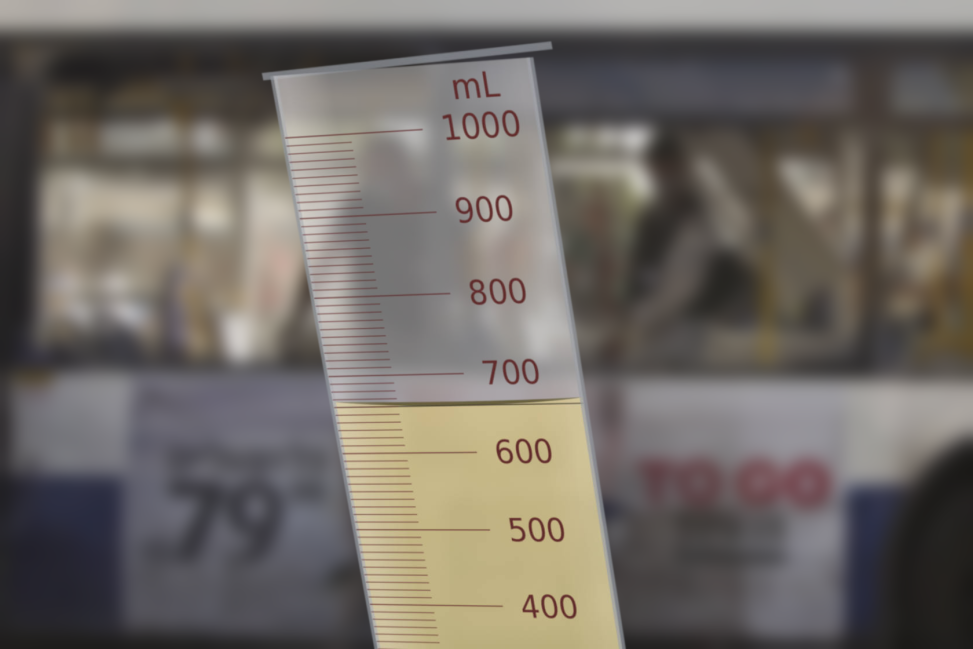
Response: 660 mL
